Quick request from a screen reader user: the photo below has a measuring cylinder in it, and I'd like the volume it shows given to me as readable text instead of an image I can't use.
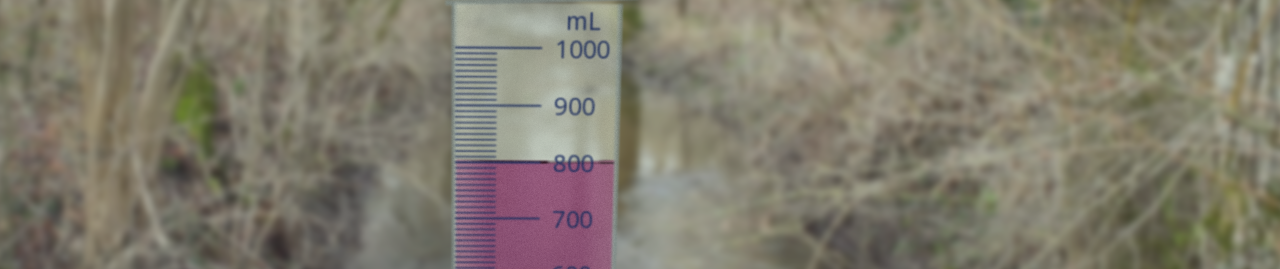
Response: 800 mL
